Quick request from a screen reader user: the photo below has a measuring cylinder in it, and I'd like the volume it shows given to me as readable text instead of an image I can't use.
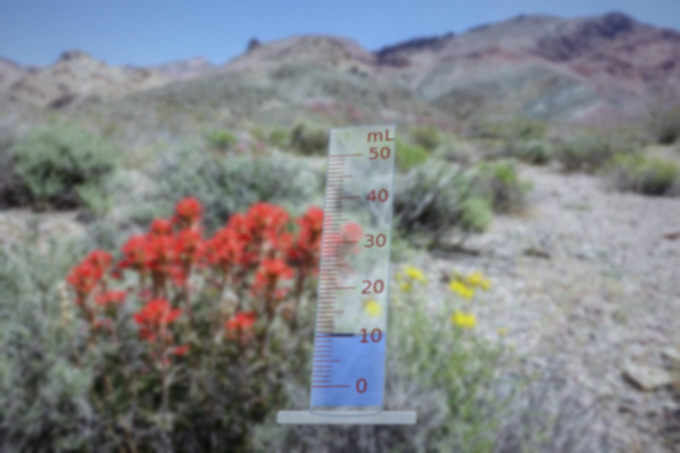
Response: 10 mL
